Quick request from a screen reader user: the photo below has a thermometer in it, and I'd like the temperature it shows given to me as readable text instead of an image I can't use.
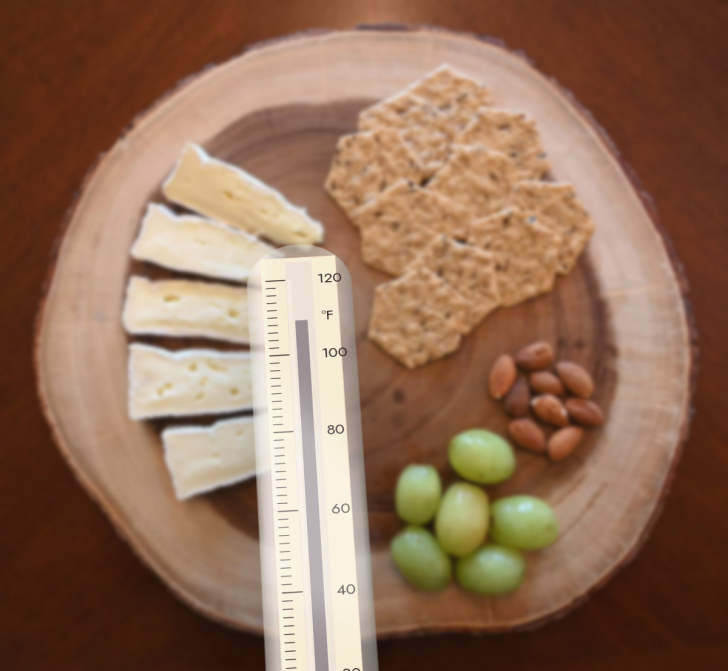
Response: 109 °F
